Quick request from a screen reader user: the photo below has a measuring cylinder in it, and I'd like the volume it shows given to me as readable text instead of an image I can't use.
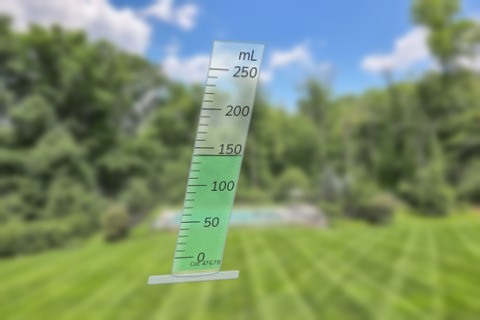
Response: 140 mL
